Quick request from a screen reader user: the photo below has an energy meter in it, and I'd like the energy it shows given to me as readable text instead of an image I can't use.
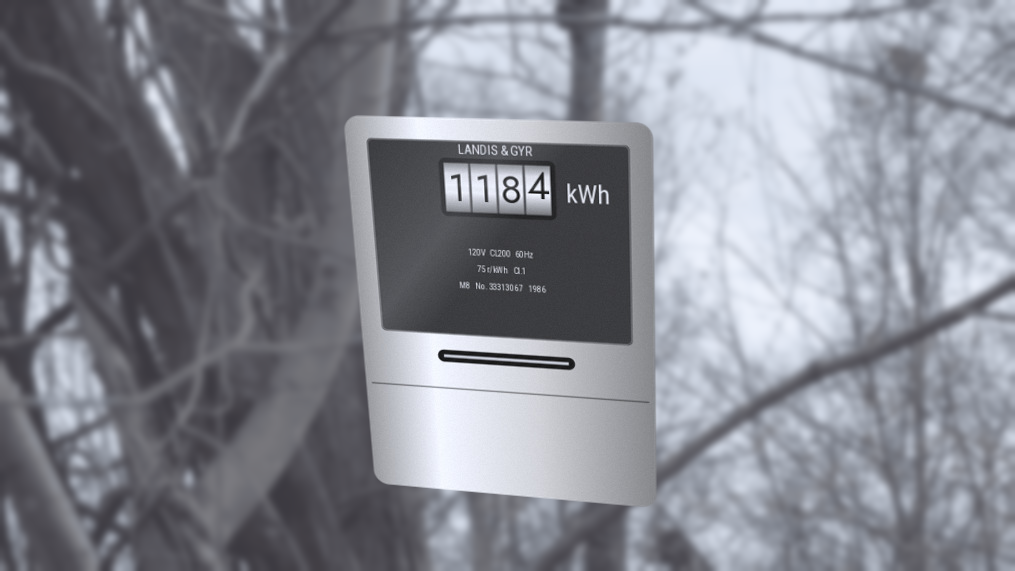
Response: 1184 kWh
